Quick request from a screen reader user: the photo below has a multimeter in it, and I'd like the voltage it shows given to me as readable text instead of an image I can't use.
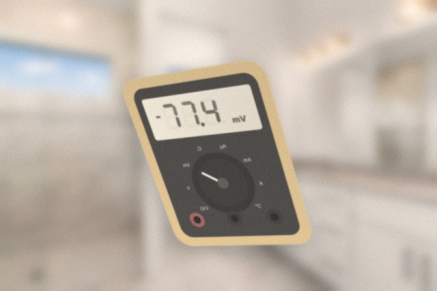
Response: -77.4 mV
